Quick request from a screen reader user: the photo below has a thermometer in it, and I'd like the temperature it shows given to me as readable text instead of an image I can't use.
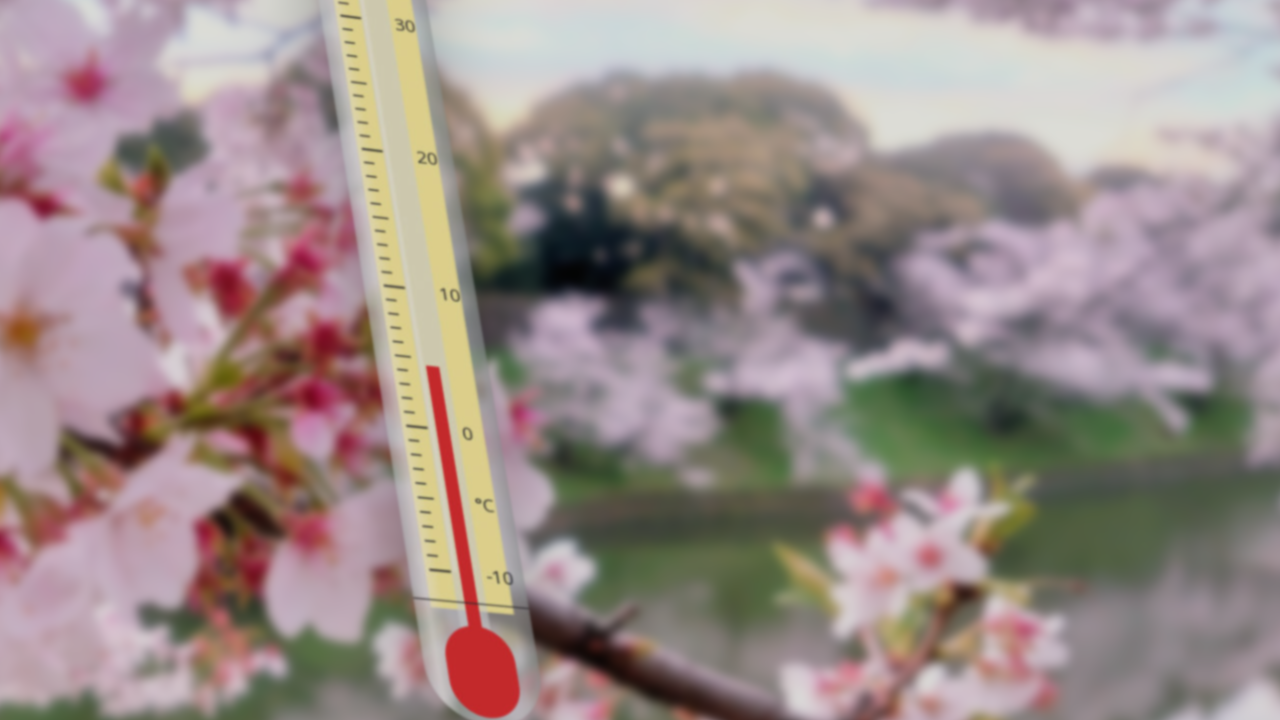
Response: 4.5 °C
